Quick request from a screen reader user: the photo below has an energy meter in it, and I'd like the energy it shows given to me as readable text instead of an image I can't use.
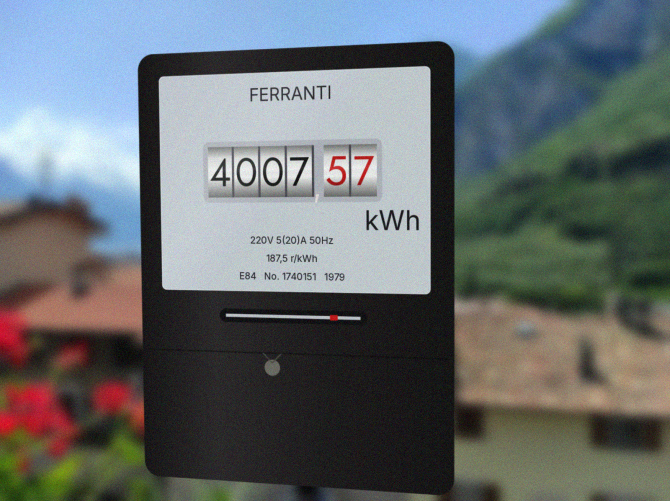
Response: 4007.57 kWh
